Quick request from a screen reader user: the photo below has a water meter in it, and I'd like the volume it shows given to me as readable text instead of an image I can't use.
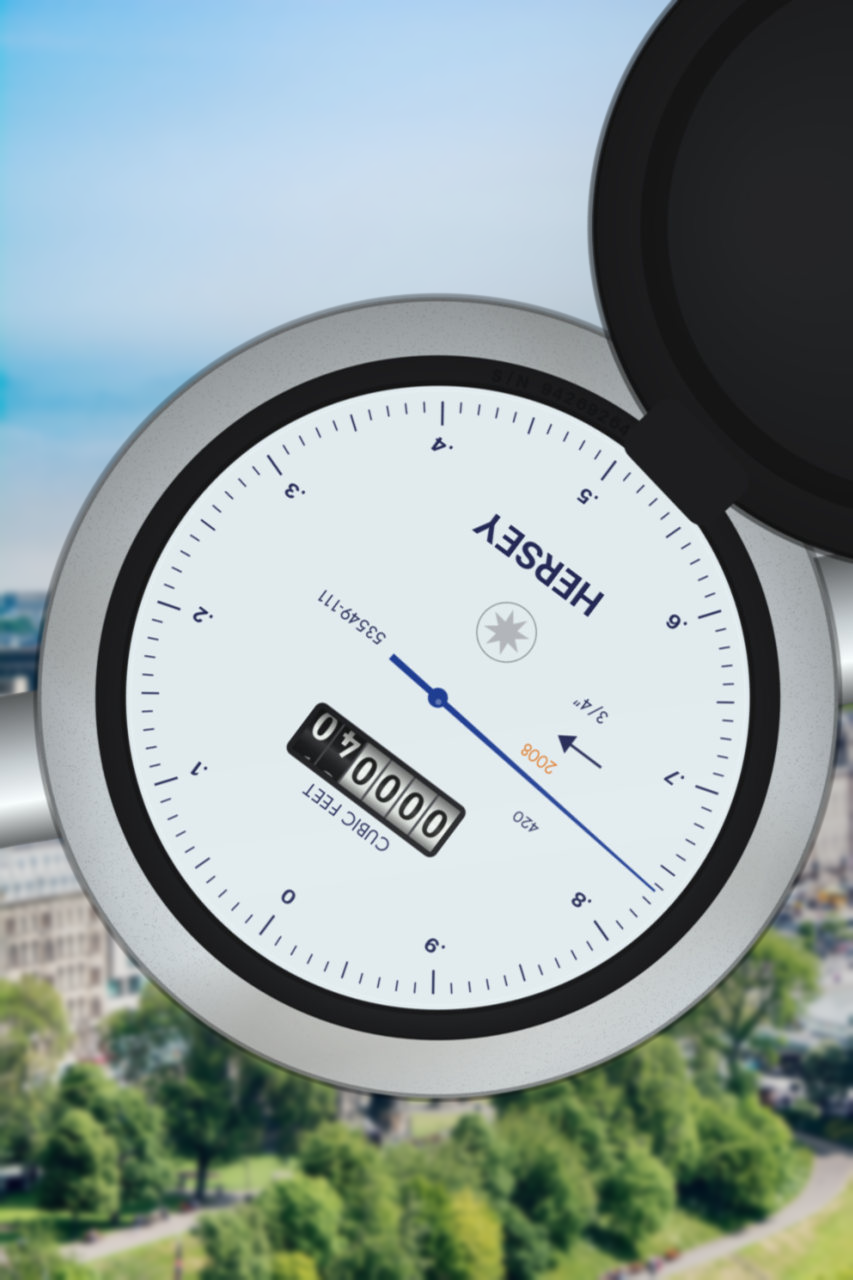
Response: 39.76 ft³
